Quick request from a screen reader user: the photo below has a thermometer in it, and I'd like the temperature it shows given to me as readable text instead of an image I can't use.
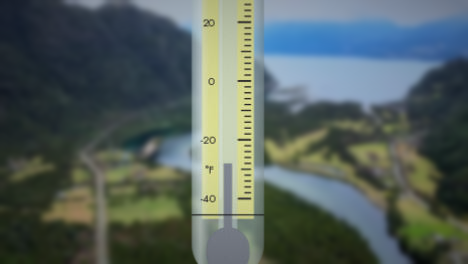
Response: -28 °F
